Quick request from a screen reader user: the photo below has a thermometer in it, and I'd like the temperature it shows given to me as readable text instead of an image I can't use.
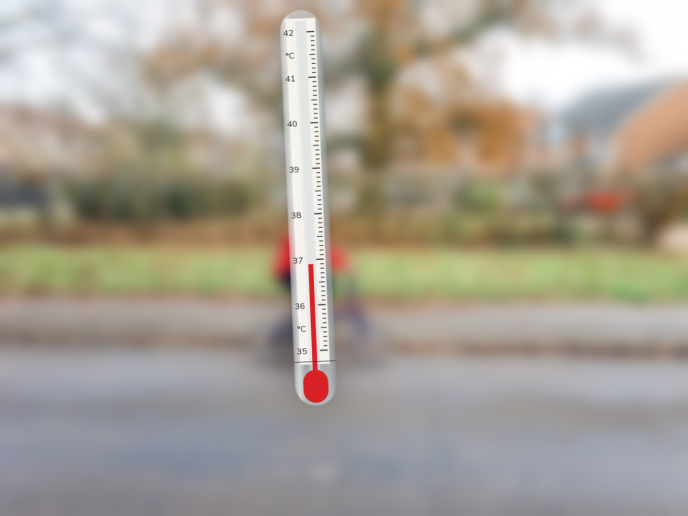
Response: 36.9 °C
